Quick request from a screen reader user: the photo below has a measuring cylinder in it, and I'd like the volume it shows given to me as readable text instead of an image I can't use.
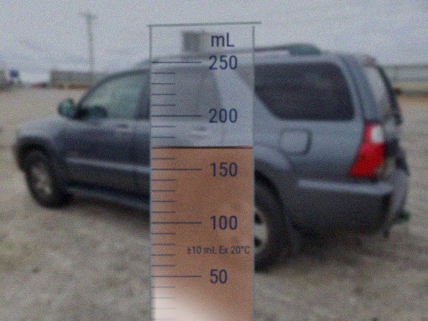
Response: 170 mL
